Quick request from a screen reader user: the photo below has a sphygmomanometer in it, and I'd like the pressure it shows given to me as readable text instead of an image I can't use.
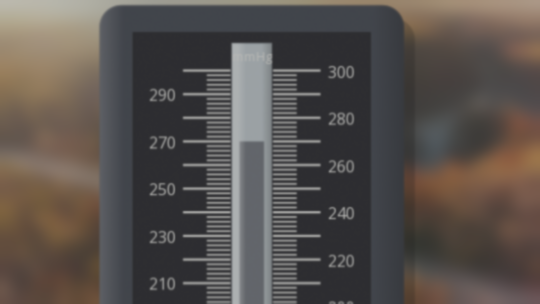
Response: 270 mmHg
